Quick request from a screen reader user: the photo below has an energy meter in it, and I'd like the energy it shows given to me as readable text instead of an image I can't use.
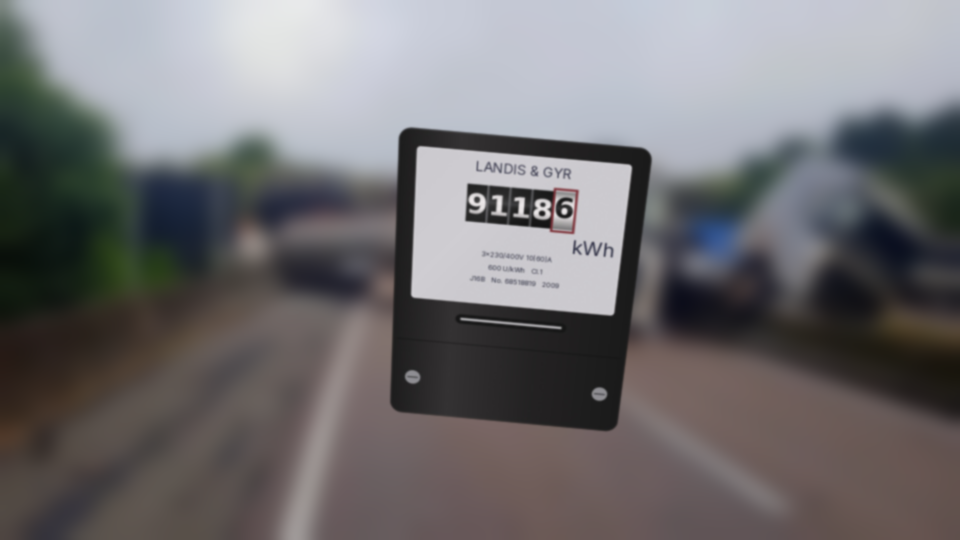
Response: 9118.6 kWh
